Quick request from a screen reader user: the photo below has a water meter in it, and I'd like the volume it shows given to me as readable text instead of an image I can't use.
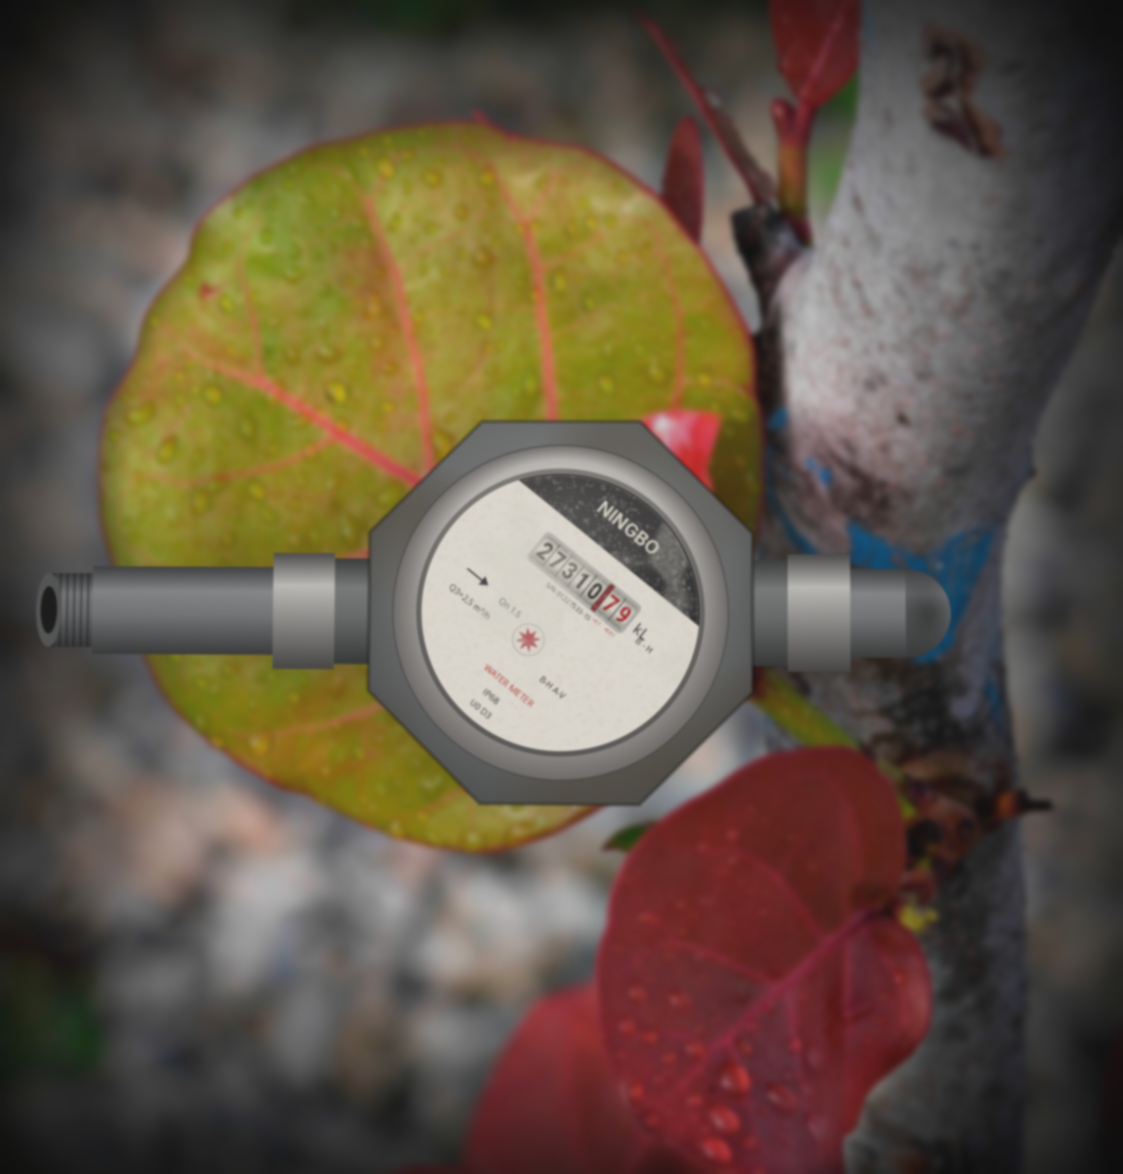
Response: 27310.79 kL
